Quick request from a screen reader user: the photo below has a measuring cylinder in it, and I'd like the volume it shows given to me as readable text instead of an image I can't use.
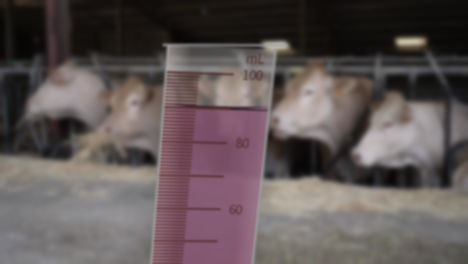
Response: 90 mL
